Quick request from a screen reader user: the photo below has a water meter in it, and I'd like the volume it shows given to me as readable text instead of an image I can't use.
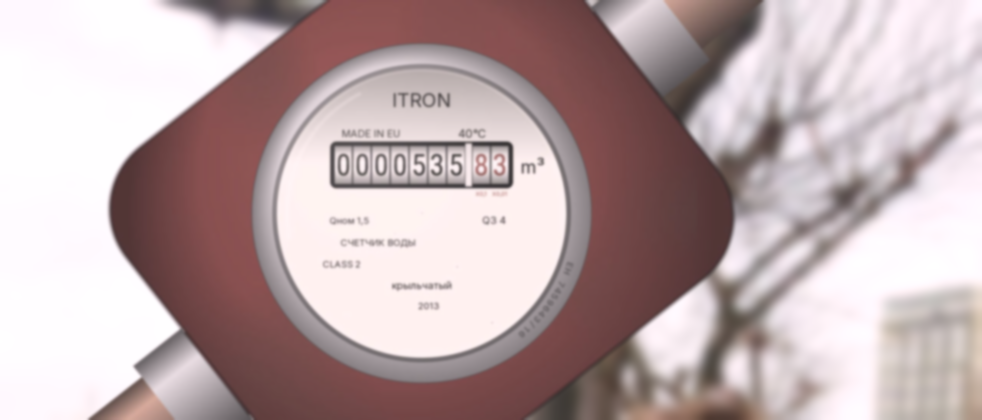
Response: 535.83 m³
